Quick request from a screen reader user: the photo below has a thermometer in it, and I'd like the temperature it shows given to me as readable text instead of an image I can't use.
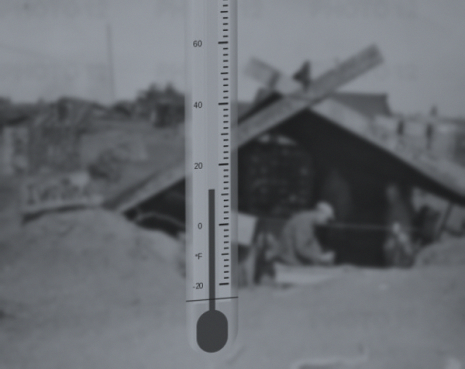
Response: 12 °F
